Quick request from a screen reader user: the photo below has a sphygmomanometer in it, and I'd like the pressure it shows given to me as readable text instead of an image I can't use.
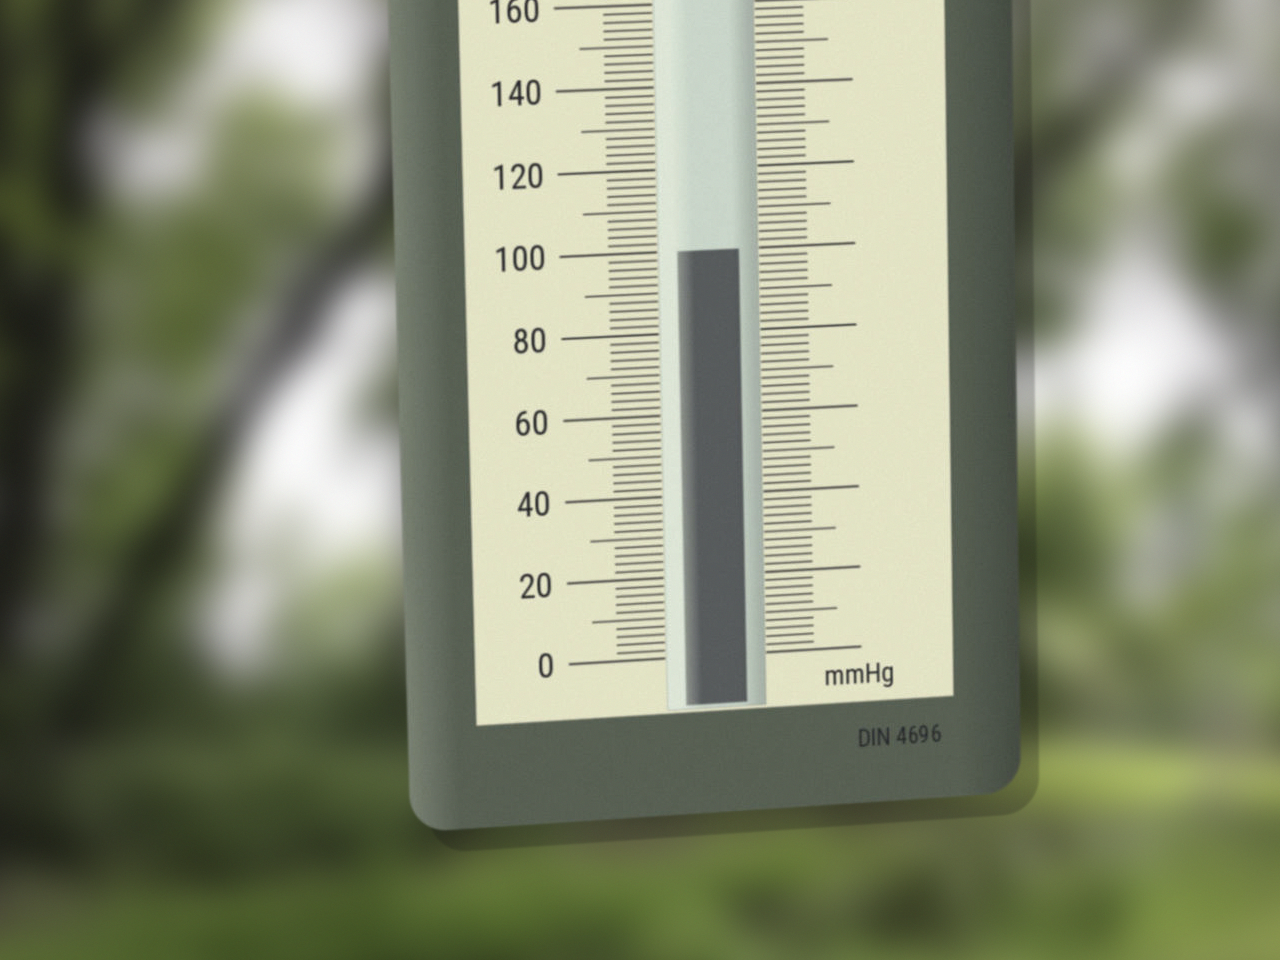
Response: 100 mmHg
